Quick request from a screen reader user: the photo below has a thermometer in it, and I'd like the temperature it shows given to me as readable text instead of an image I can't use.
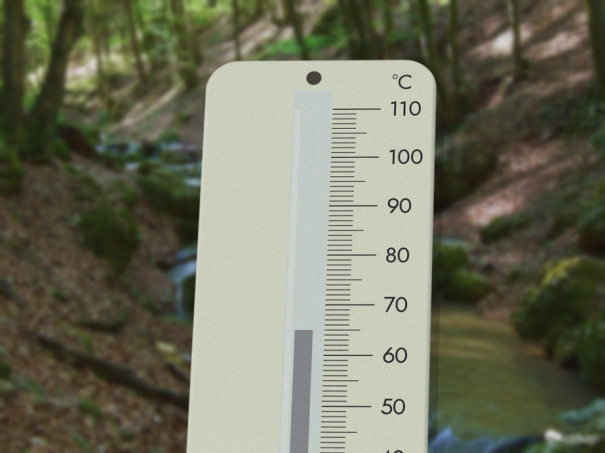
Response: 65 °C
